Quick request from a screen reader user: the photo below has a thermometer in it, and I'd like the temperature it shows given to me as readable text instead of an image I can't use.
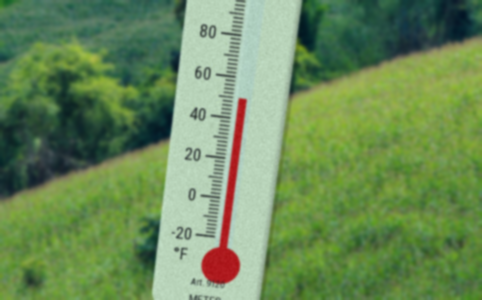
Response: 50 °F
